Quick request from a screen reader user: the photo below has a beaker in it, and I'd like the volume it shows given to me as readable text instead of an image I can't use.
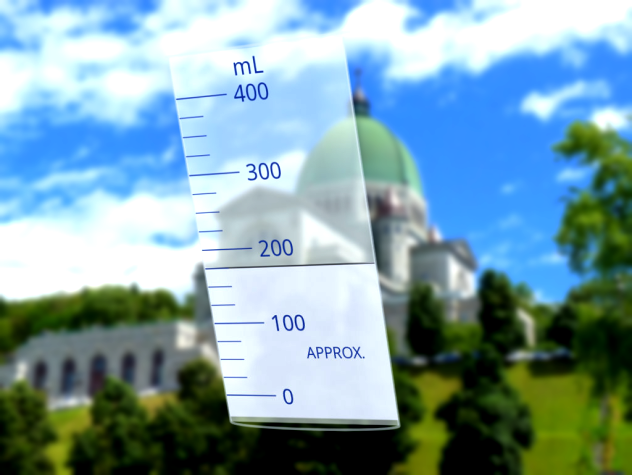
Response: 175 mL
